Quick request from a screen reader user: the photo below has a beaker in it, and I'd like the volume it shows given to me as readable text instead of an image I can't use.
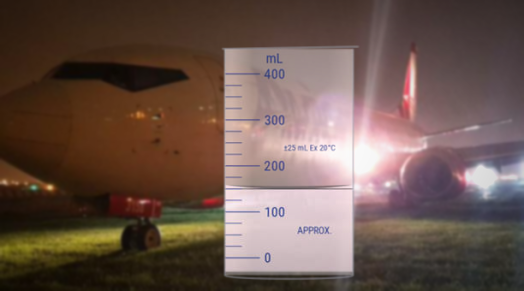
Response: 150 mL
